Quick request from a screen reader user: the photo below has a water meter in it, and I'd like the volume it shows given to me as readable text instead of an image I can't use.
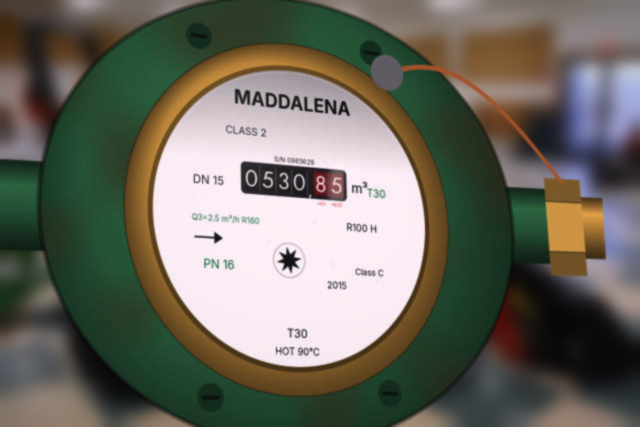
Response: 530.85 m³
